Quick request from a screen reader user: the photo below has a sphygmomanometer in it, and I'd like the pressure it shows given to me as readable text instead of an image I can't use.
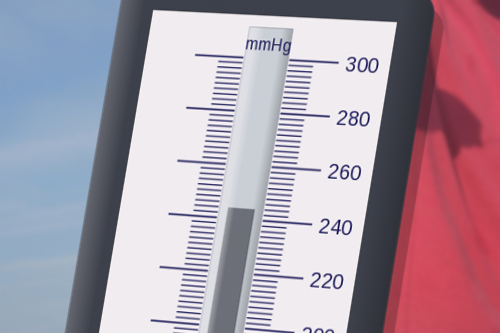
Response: 244 mmHg
